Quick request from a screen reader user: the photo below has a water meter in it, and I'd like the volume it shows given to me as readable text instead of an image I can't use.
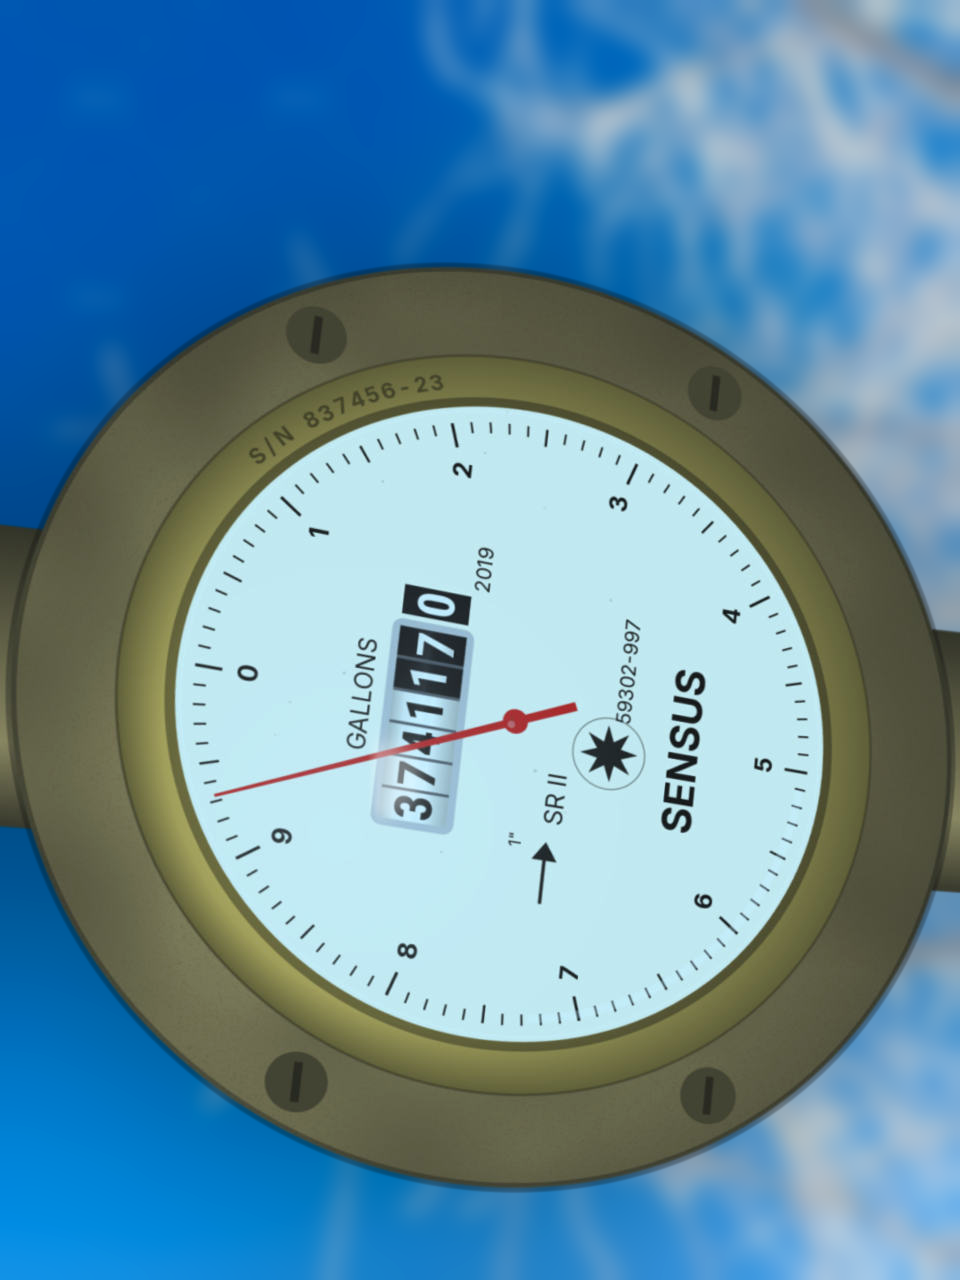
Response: 3741169.3 gal
